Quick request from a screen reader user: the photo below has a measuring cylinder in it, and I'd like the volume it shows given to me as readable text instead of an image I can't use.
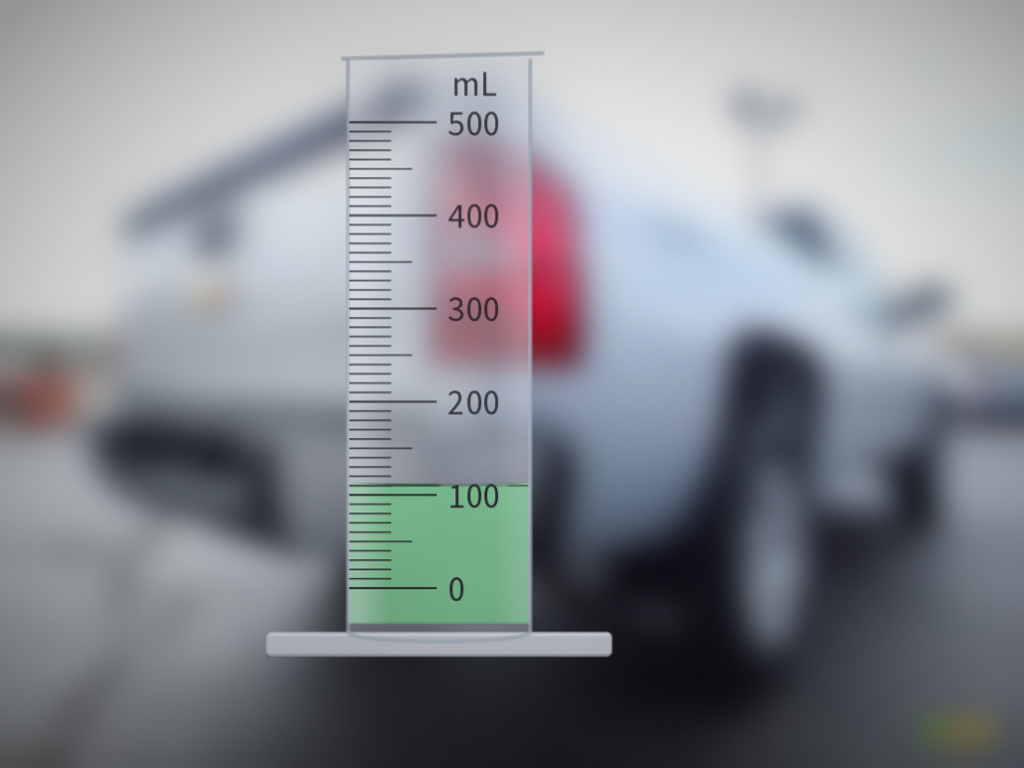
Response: 110 mL
